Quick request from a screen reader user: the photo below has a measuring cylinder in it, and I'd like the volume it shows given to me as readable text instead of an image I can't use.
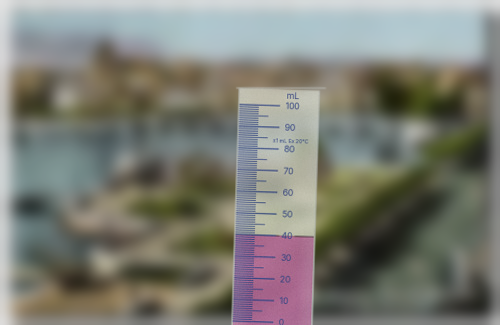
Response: 40 mL
